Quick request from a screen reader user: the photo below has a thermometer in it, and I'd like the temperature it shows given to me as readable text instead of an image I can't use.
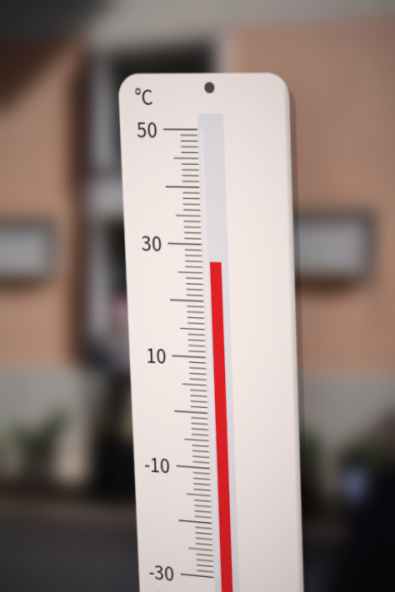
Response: 27 °C
